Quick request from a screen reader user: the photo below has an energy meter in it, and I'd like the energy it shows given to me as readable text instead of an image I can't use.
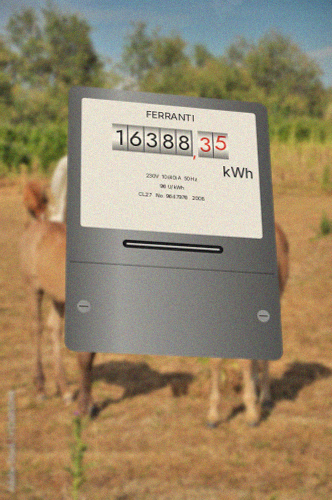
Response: 16388.35 kWh
